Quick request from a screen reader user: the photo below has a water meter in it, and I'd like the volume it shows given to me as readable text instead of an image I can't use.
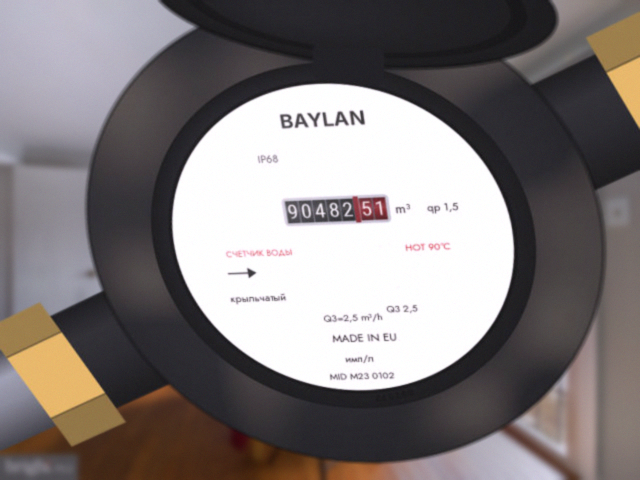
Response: 90482.51 m³
